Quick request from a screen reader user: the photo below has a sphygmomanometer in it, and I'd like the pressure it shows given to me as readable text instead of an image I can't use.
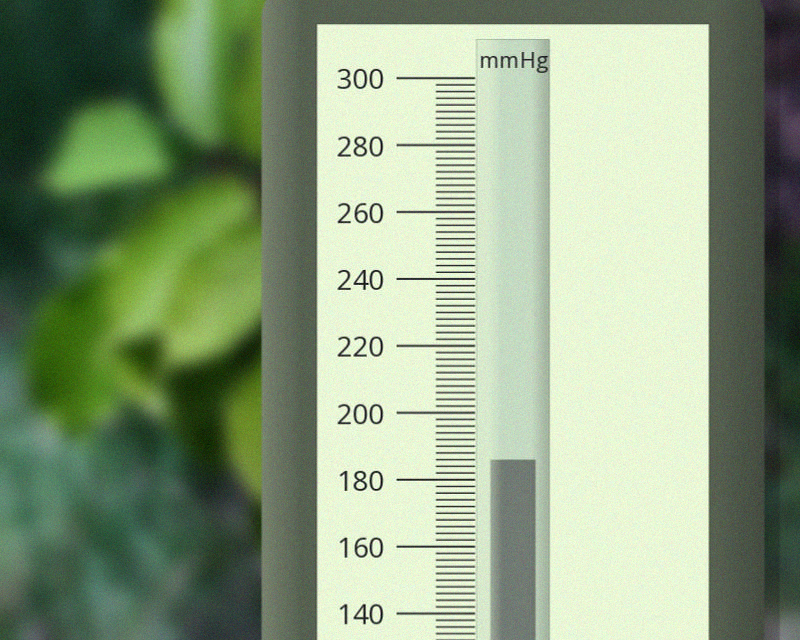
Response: 186 mmHg
